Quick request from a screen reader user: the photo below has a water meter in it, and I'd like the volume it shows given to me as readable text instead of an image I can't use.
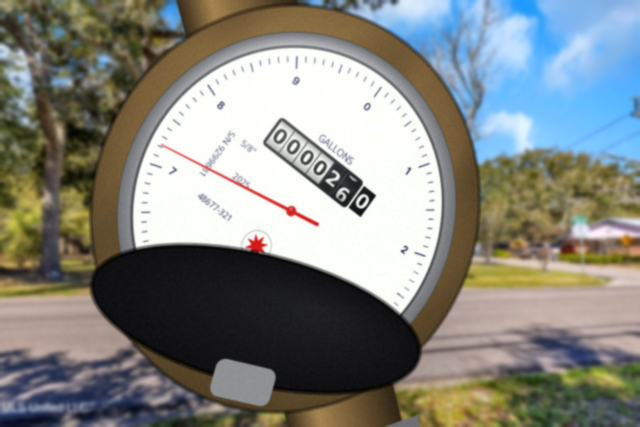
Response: 257.2 gal
